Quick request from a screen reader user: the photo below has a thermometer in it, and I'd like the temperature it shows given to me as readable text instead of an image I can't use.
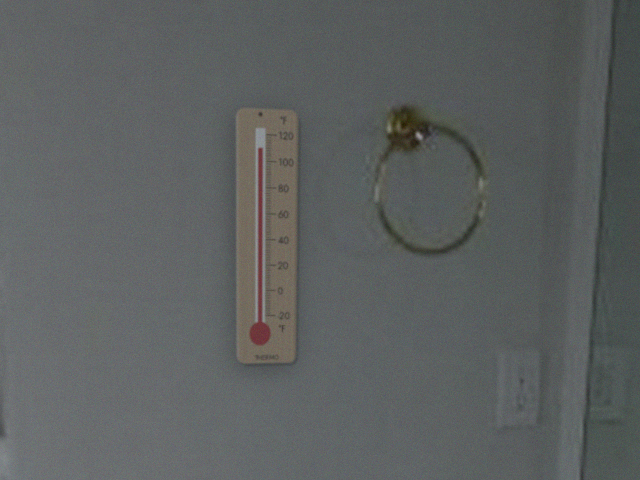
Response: 110 °F
